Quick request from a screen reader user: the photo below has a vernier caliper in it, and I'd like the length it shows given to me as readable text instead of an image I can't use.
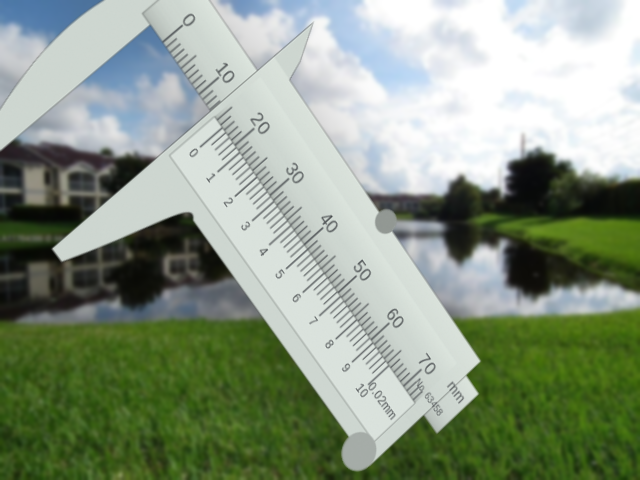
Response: 16.5 mm
